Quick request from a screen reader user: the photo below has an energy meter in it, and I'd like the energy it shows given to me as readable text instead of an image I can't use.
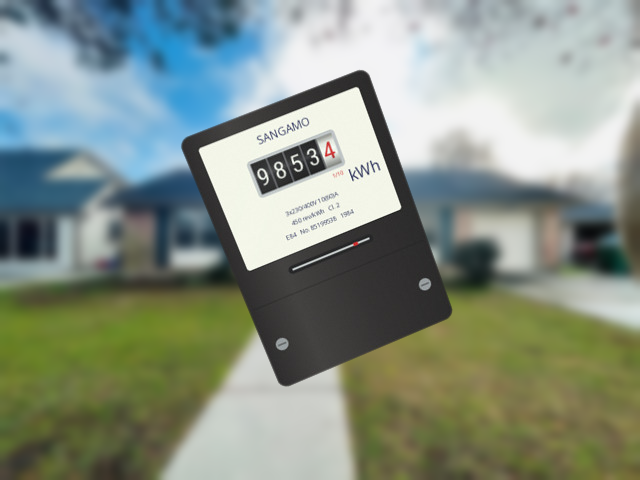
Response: 9853.4 kWh
